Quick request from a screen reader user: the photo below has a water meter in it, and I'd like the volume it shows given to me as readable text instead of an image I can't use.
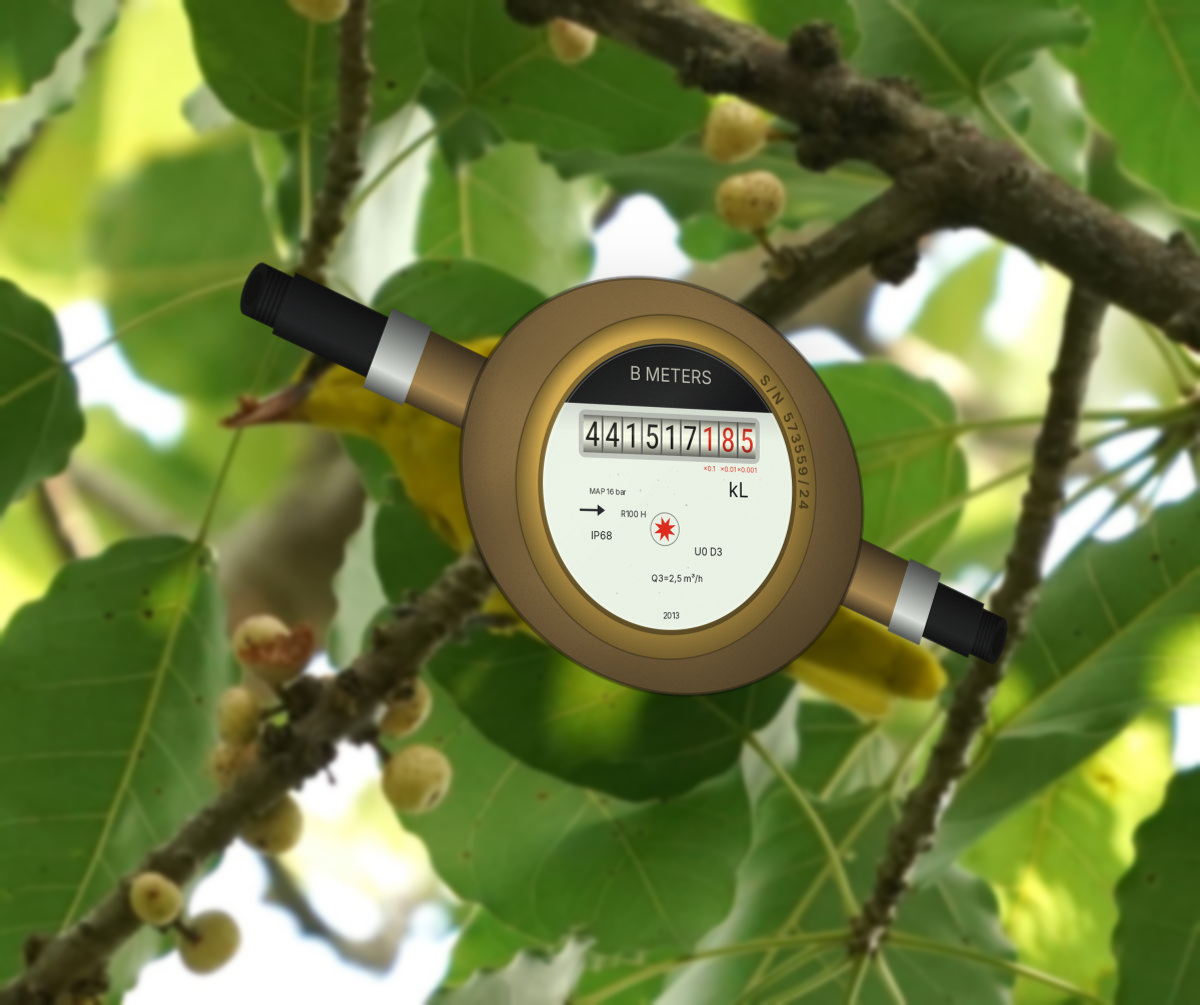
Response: 441517.185 kL
